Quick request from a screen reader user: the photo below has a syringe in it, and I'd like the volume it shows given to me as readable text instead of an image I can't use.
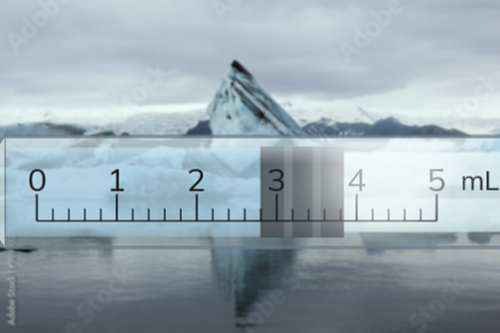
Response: 2.8 mL
